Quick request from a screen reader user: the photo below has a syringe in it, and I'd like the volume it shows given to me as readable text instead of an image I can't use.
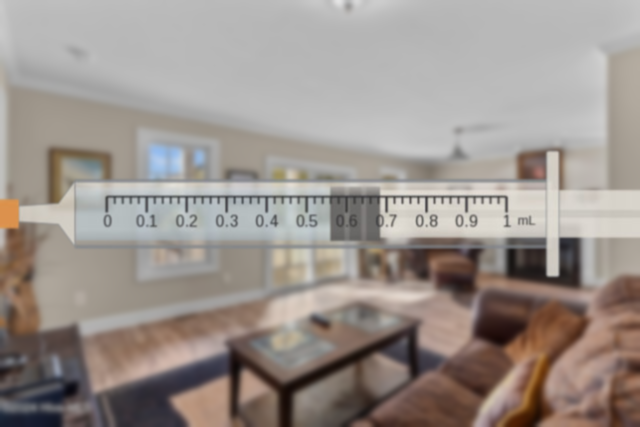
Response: 0.56 mL
